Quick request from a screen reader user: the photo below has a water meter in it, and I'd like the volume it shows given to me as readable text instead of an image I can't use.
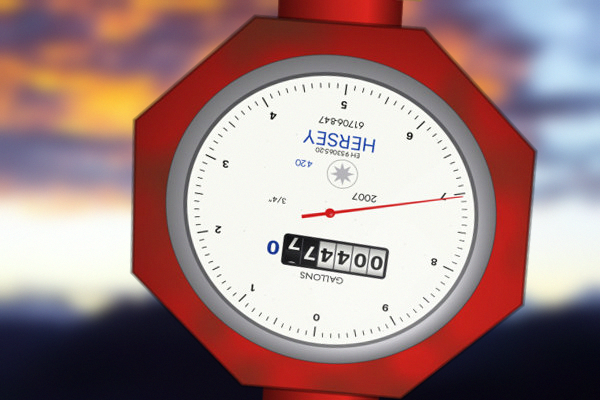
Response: 44767.0 gal
